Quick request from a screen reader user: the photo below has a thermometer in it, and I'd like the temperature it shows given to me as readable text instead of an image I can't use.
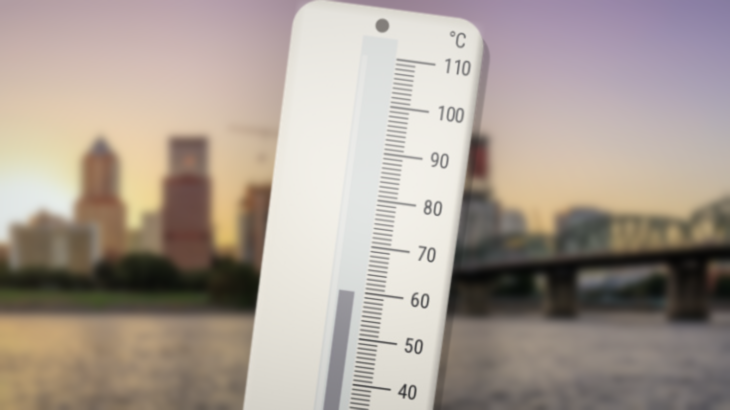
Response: 60 °C
